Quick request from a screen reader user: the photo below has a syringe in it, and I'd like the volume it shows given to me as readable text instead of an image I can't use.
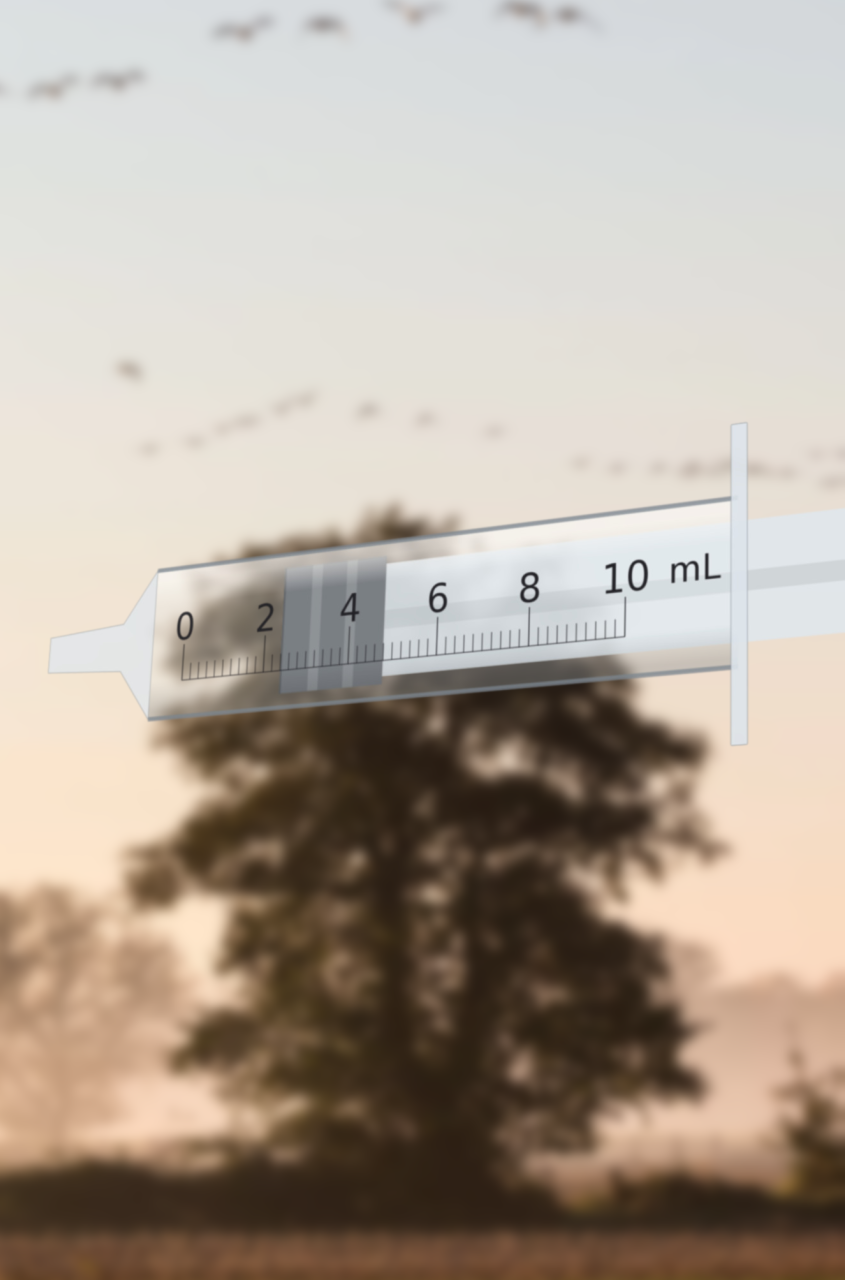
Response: 2.4 mL
